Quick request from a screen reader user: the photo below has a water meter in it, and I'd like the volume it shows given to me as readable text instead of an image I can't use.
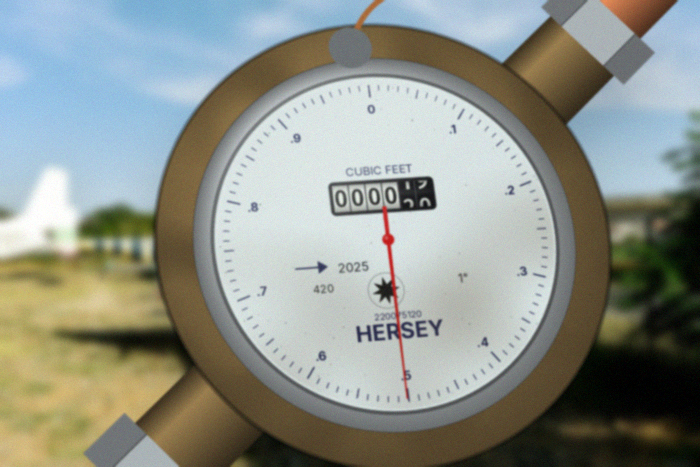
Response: 19.50 ft³
